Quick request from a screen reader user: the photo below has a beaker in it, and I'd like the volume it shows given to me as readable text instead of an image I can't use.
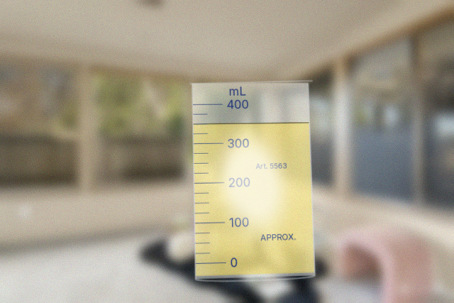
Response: 350 mL
